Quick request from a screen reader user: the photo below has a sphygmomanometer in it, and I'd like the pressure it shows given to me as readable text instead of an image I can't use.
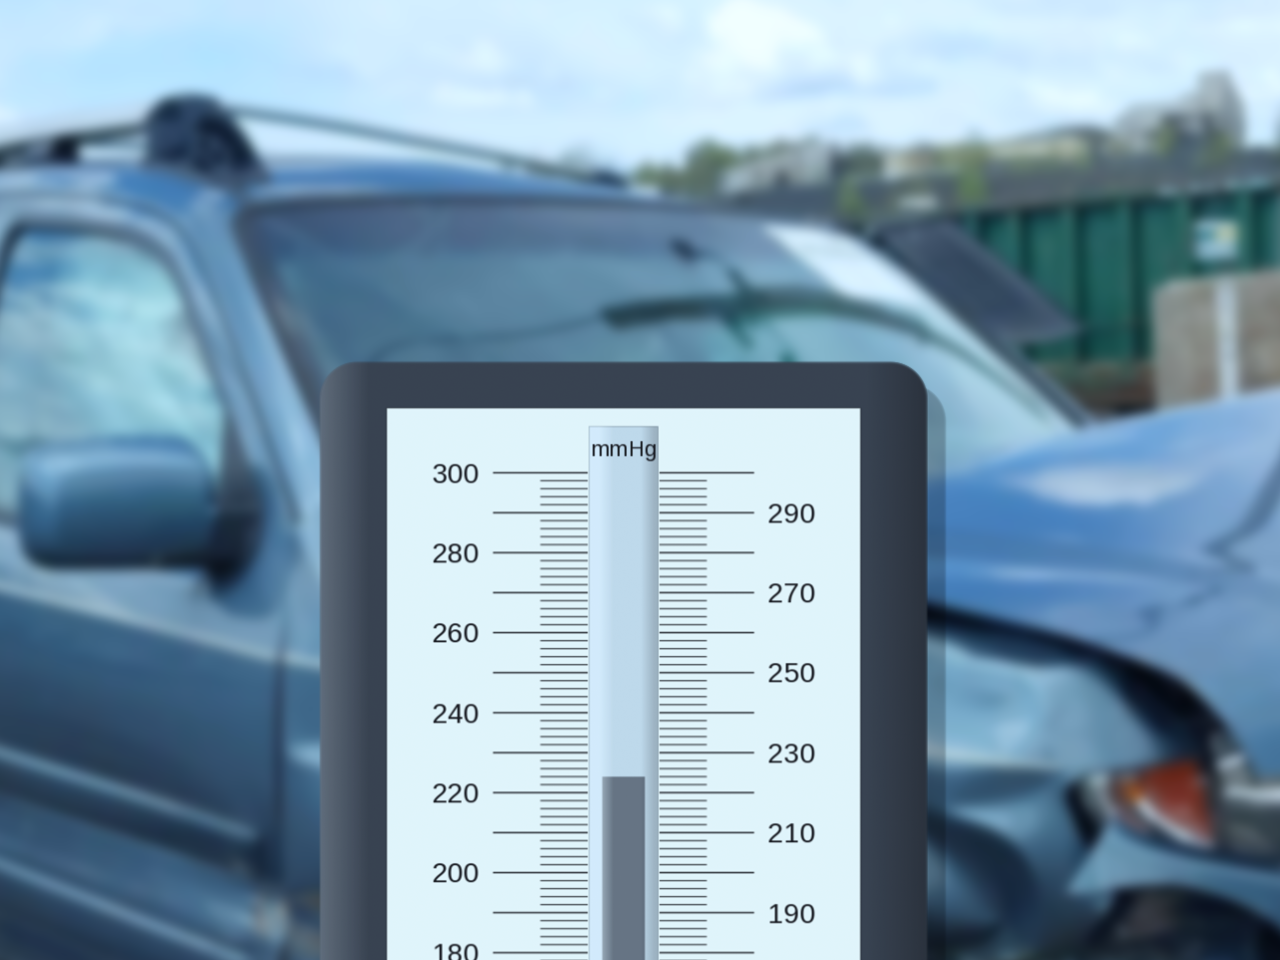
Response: 224 mmHg
